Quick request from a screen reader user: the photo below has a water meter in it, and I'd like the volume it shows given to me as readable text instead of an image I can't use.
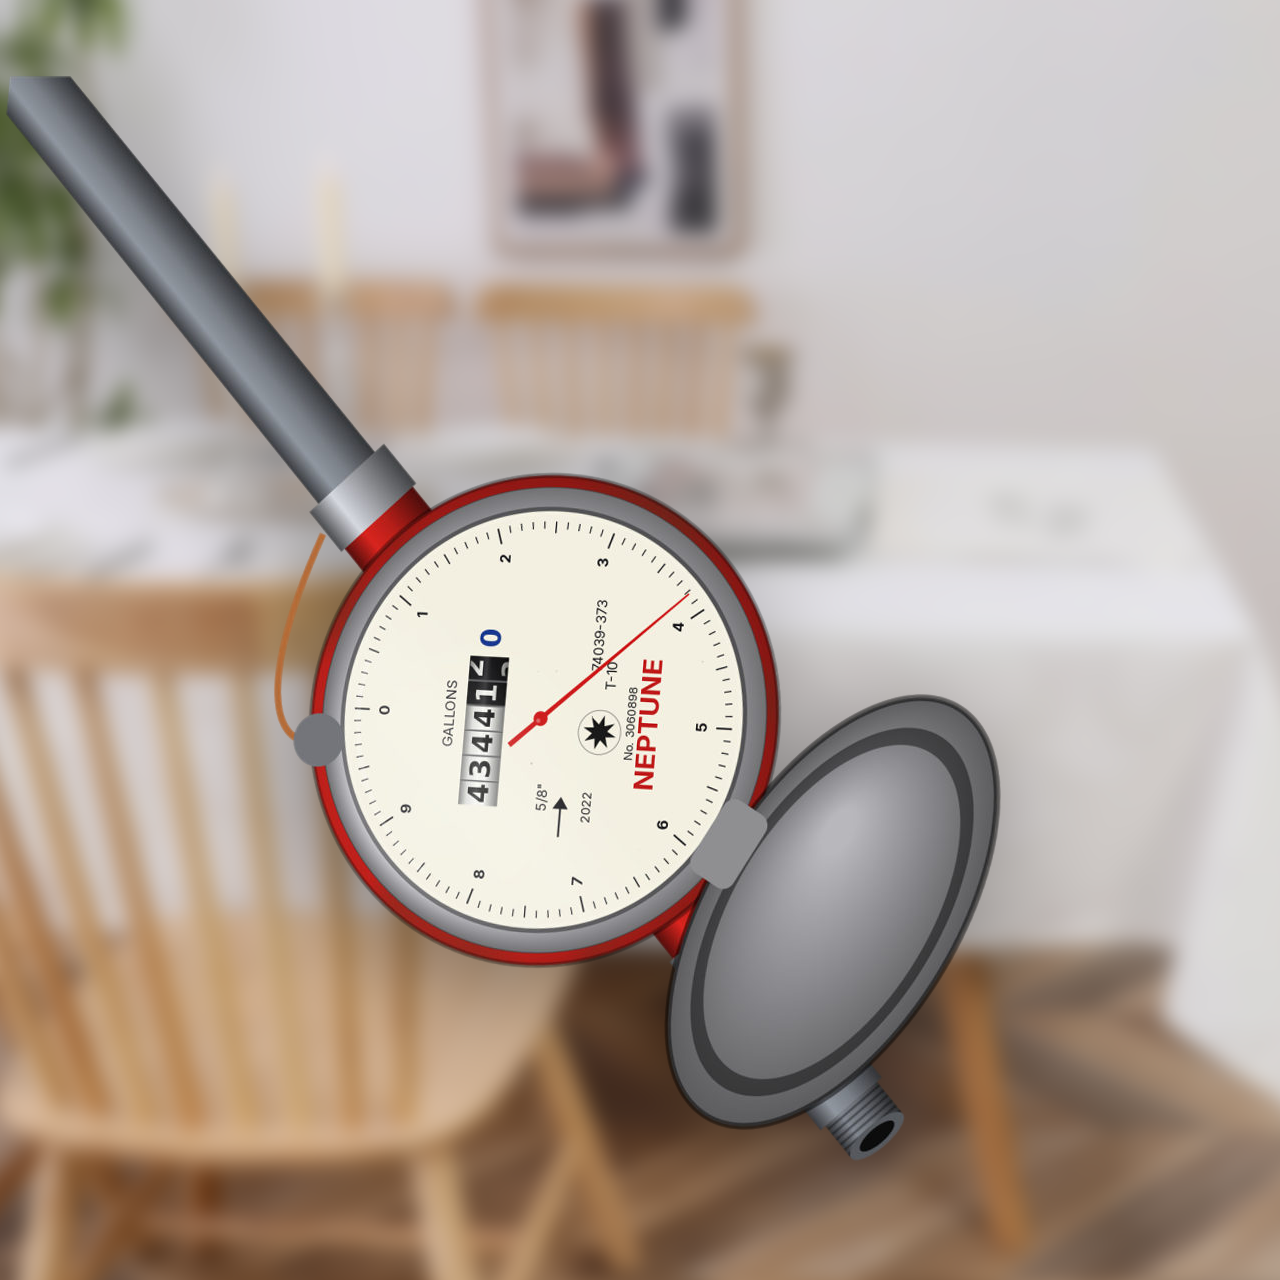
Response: 4344123.8 gal
